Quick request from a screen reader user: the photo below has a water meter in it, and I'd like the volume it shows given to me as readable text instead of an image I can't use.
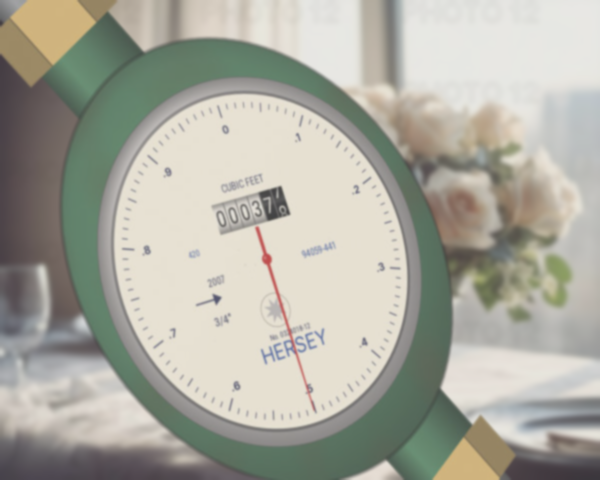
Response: 377.50 ft³
